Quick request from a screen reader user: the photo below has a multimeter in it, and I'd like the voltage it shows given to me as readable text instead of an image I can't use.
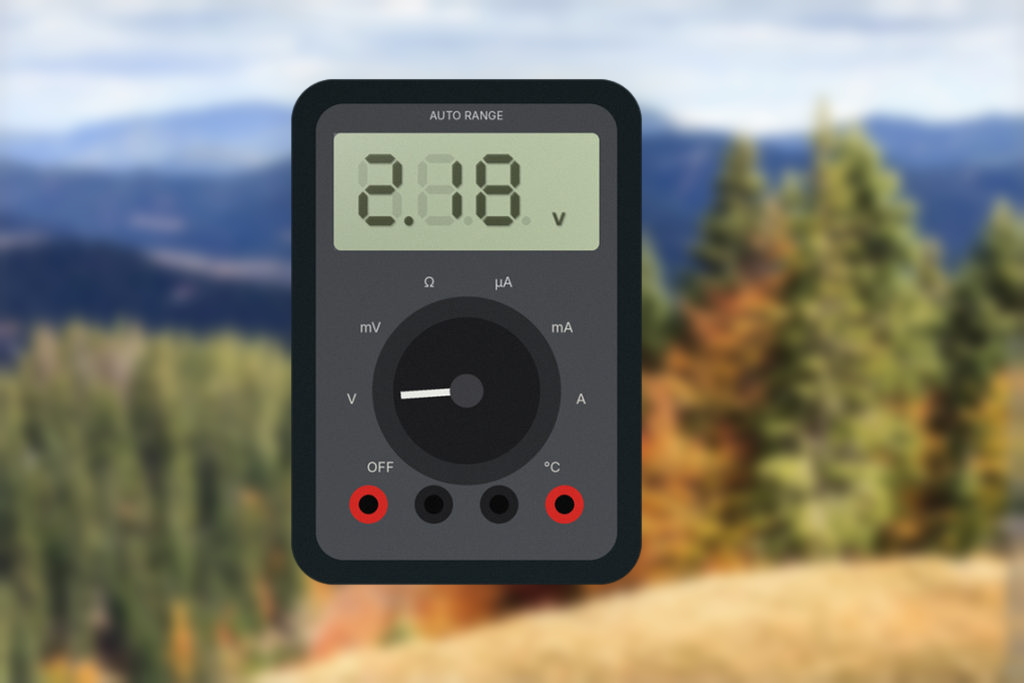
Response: 2.18 V
